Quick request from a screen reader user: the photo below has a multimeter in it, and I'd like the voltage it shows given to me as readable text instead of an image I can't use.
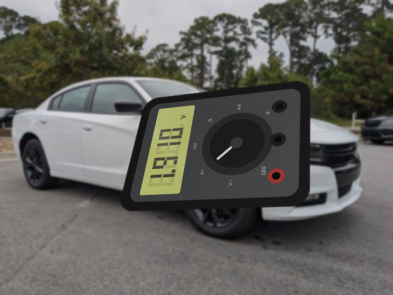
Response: 1.910 V
